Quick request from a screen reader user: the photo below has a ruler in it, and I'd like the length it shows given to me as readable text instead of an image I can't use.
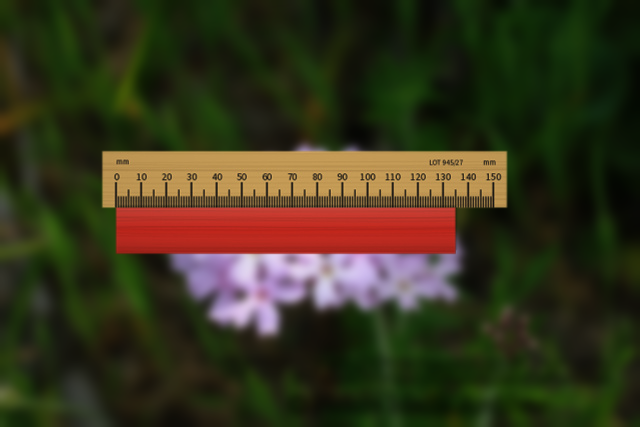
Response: 135 mm
